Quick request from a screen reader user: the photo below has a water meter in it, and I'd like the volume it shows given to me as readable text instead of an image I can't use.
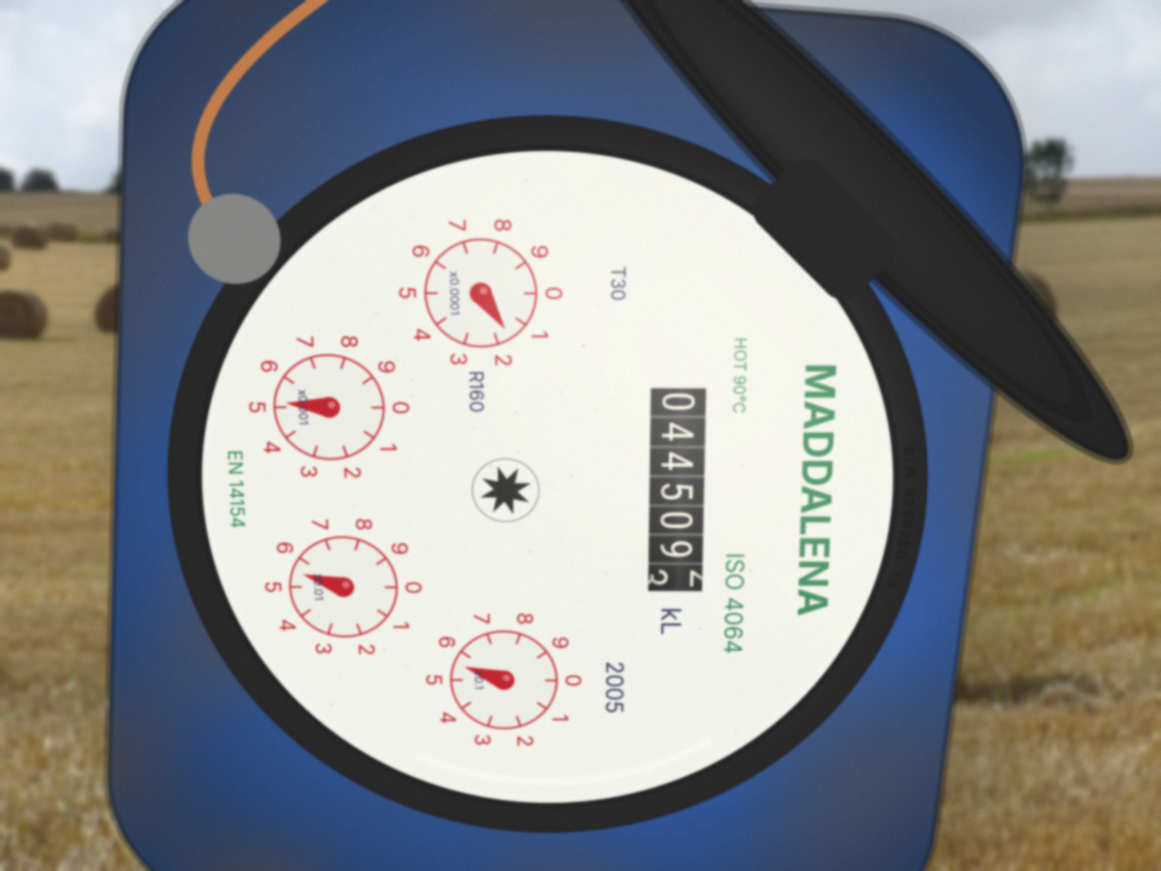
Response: 445092.5551 kL
